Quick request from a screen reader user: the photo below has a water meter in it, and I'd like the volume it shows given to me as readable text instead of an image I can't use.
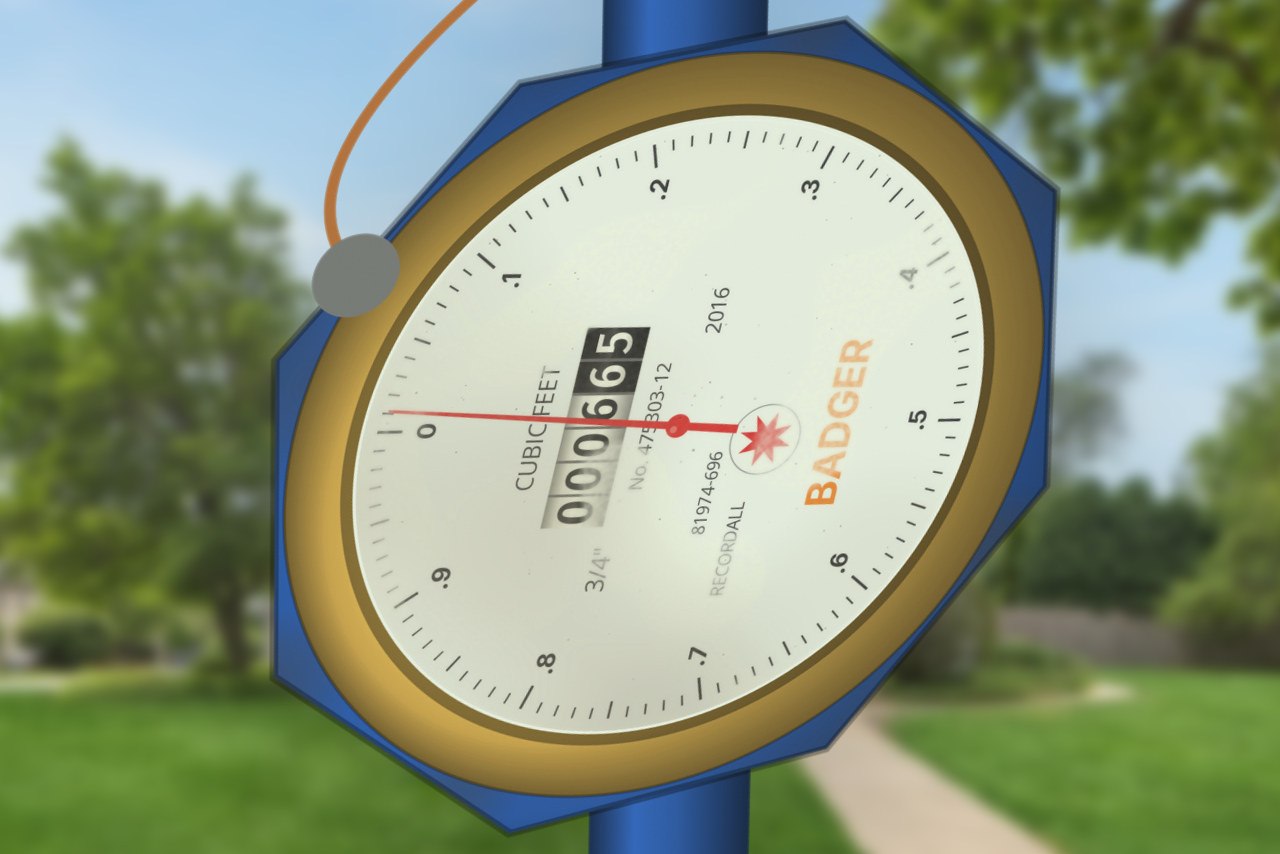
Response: 665.01 ft³
